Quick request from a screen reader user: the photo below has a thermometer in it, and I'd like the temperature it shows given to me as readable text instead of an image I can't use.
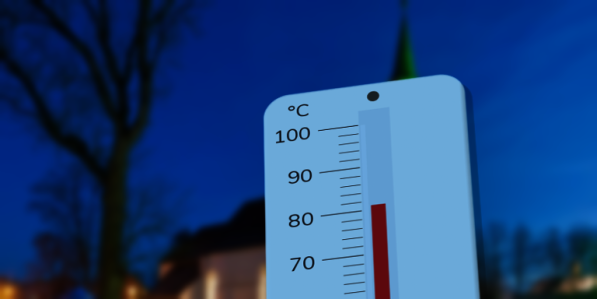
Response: 81 °C
